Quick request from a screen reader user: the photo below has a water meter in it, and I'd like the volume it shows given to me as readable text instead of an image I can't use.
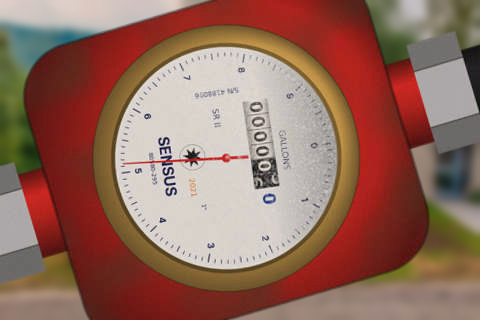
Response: 55.1 gal
